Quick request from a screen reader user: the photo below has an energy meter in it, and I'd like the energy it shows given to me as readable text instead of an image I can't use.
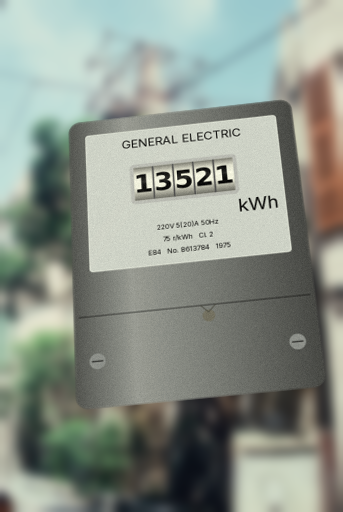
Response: 13521 kWh
